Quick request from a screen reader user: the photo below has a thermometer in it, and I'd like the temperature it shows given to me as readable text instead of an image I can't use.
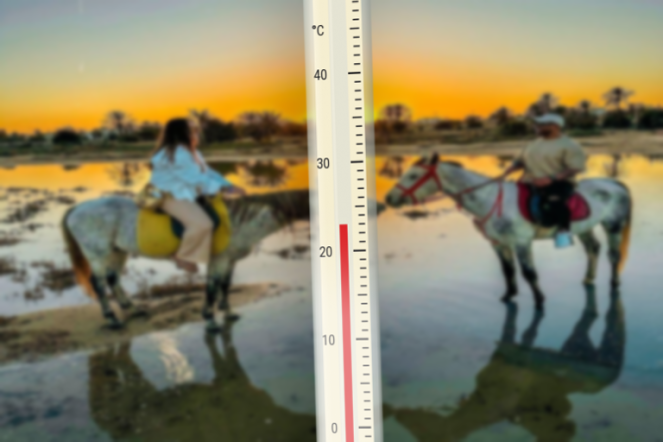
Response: 23 °C
